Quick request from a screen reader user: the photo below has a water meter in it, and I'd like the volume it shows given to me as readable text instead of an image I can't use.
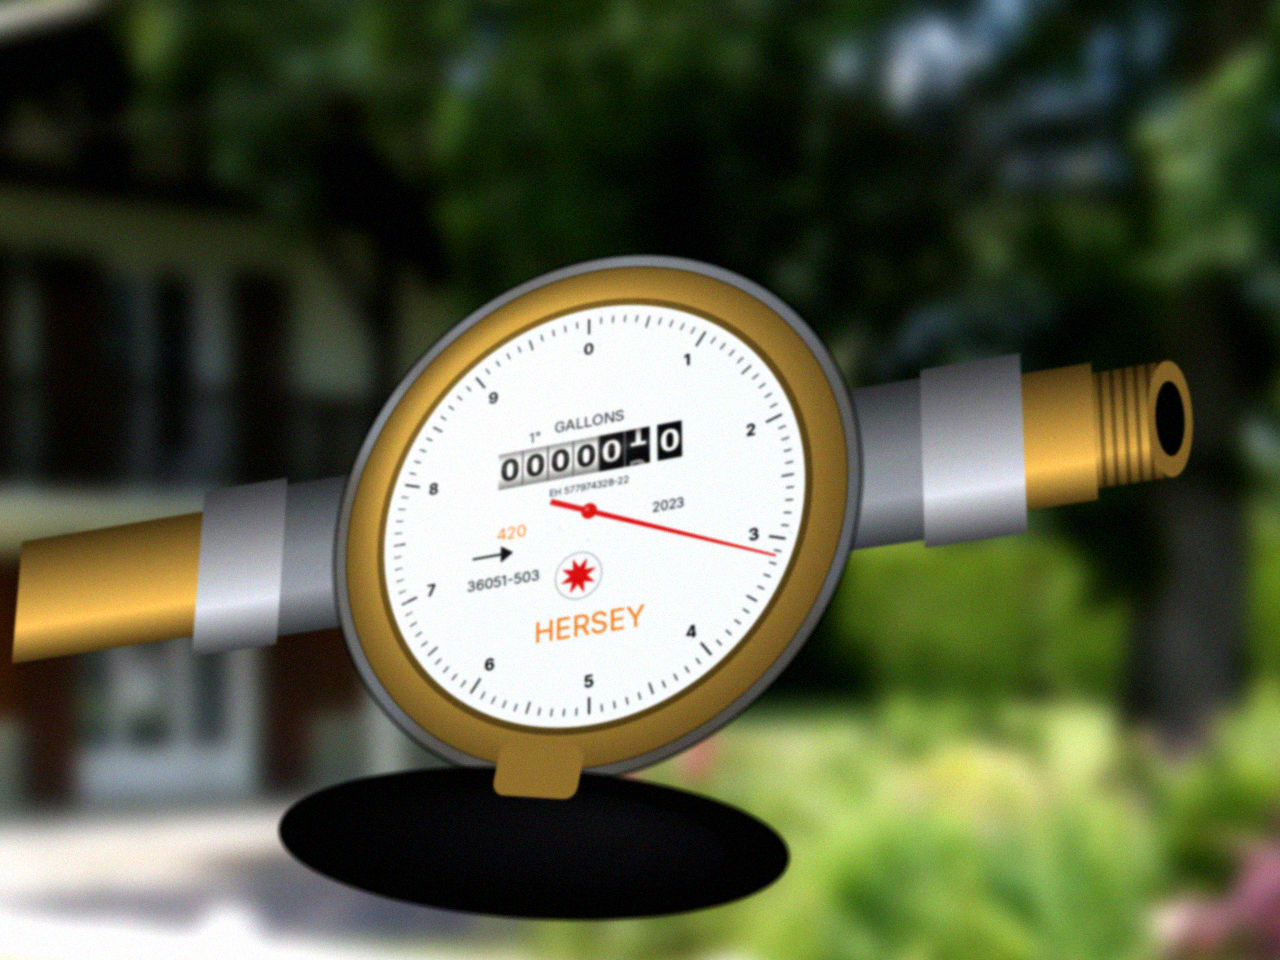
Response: 13.1 gal
